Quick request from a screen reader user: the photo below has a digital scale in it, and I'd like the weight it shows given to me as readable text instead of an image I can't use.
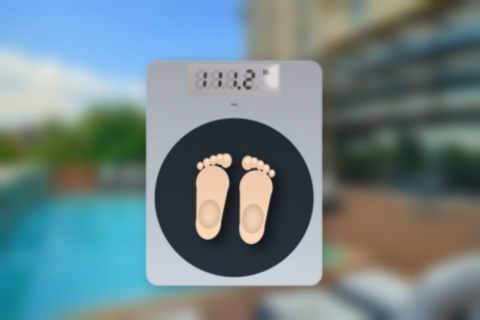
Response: 111.2 lb
